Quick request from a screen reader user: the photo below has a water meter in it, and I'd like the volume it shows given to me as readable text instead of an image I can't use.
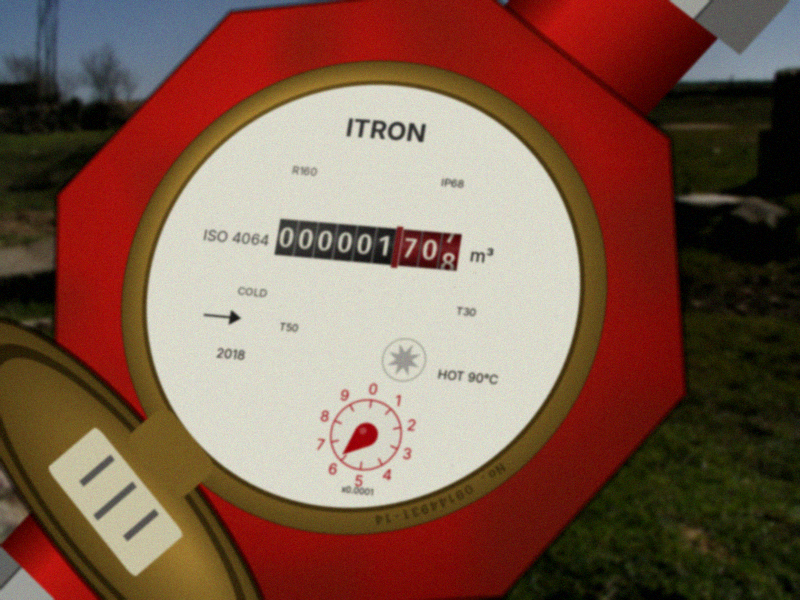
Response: 1.7076 m³
